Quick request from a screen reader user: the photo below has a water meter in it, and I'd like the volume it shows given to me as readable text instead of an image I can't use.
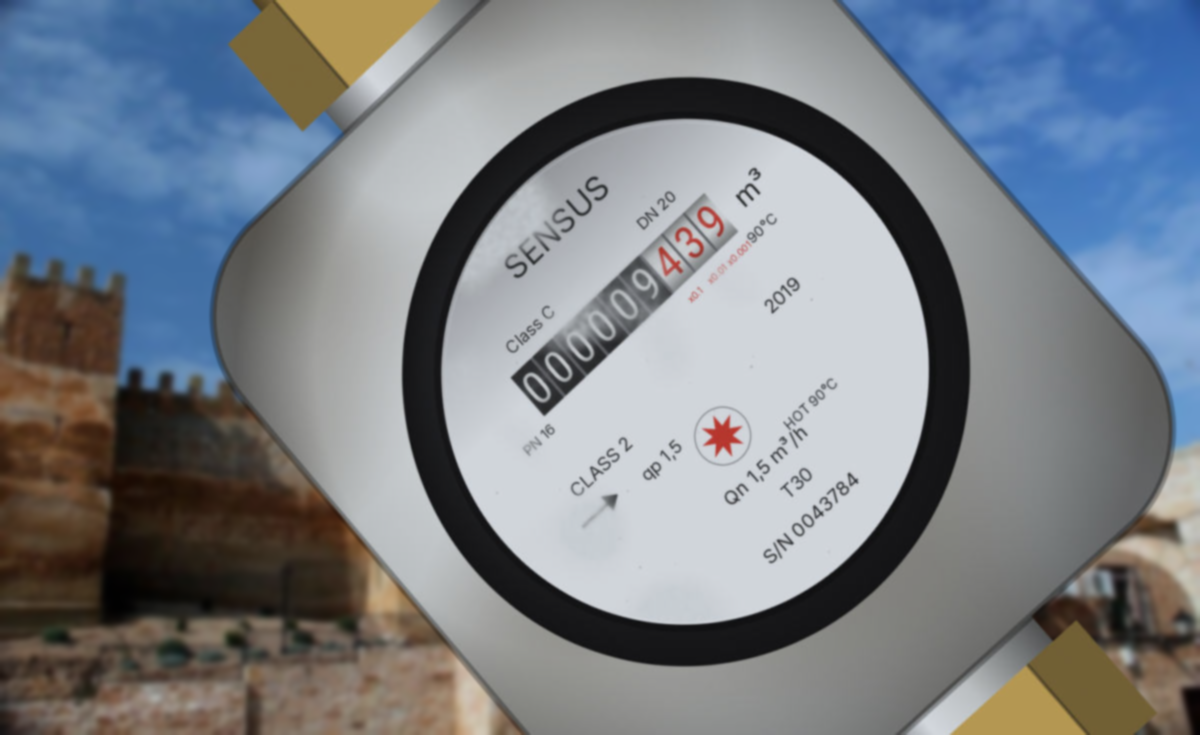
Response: 9.439 m³
